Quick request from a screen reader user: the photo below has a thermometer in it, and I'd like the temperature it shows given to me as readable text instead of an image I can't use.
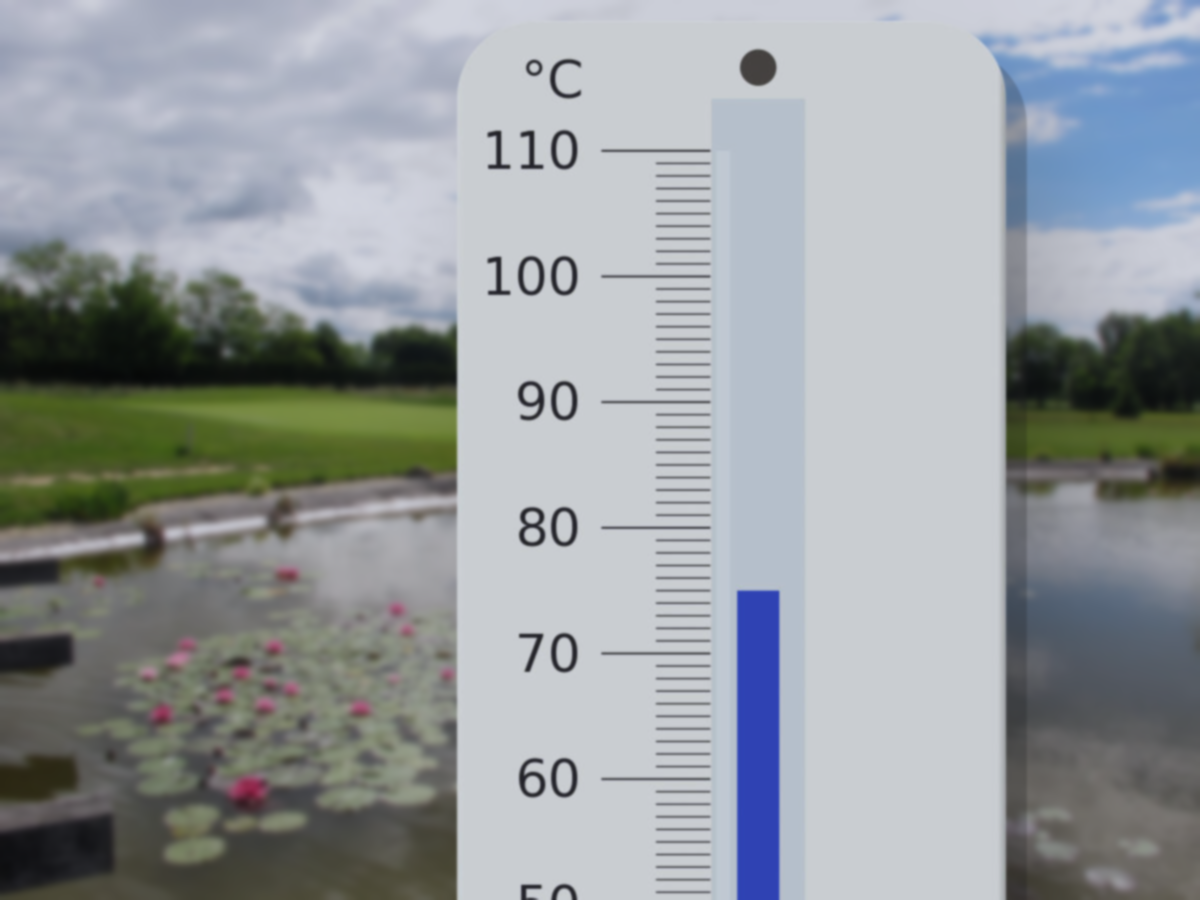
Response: 75 °C
